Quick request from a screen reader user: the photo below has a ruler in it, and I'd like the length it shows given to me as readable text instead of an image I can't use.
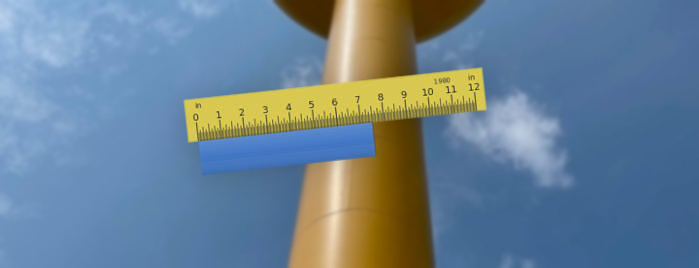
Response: 7.5 in
